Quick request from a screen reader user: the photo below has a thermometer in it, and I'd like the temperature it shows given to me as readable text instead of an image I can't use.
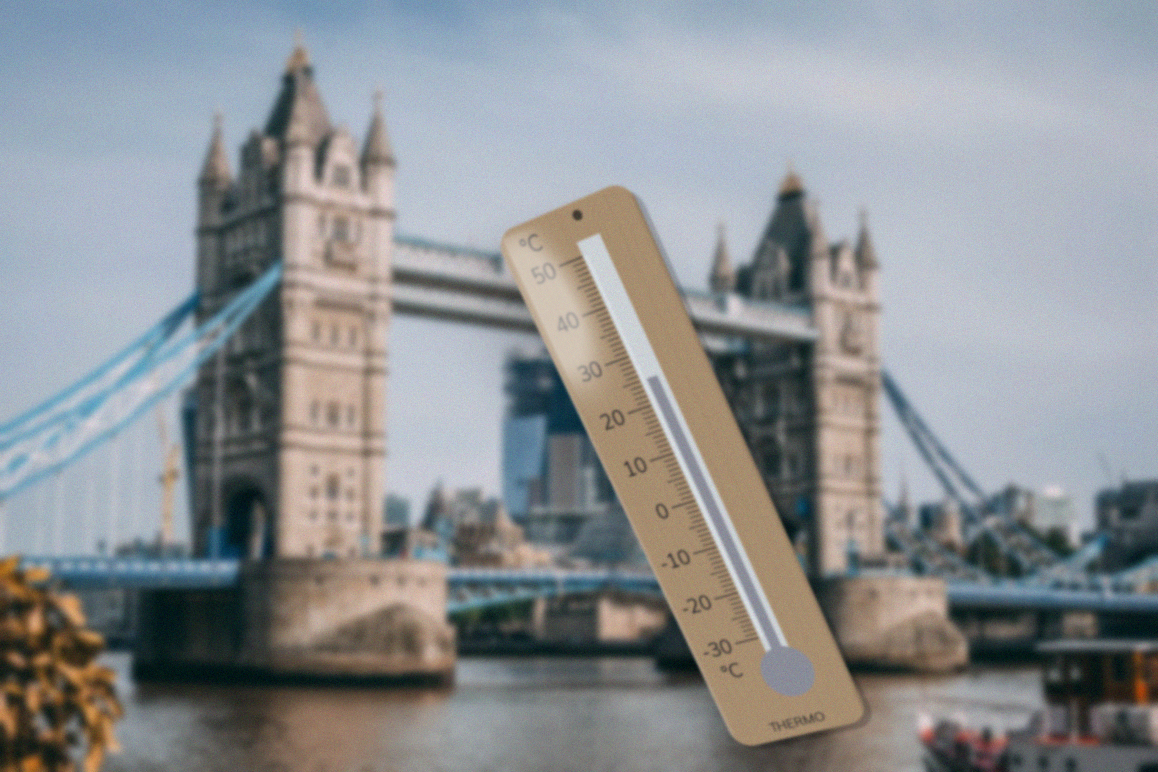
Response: 25 °C
